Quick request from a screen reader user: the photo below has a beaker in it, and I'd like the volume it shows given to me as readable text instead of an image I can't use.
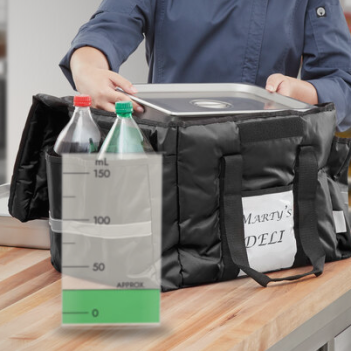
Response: 25 mL
